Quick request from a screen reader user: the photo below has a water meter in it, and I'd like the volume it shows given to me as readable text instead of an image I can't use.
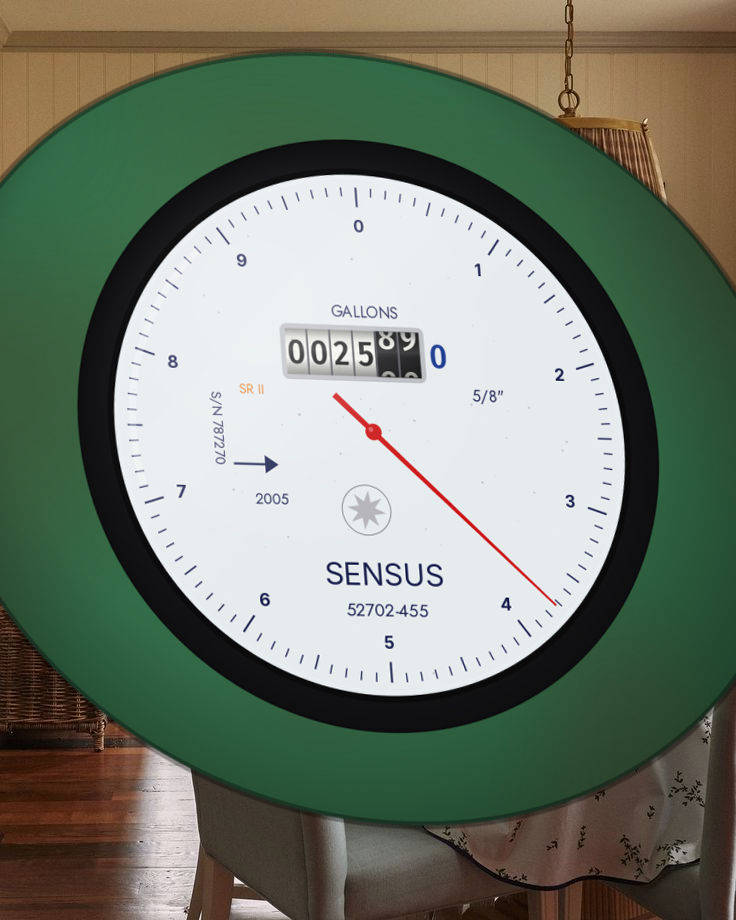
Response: 25893.7 gal
